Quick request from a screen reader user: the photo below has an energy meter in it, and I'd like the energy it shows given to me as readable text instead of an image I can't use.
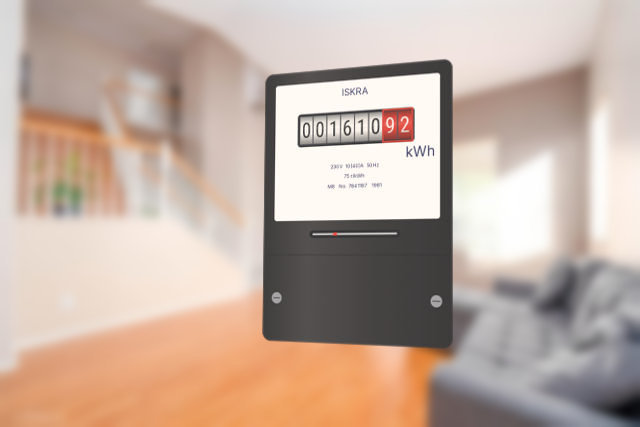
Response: 1610.92 kWh
